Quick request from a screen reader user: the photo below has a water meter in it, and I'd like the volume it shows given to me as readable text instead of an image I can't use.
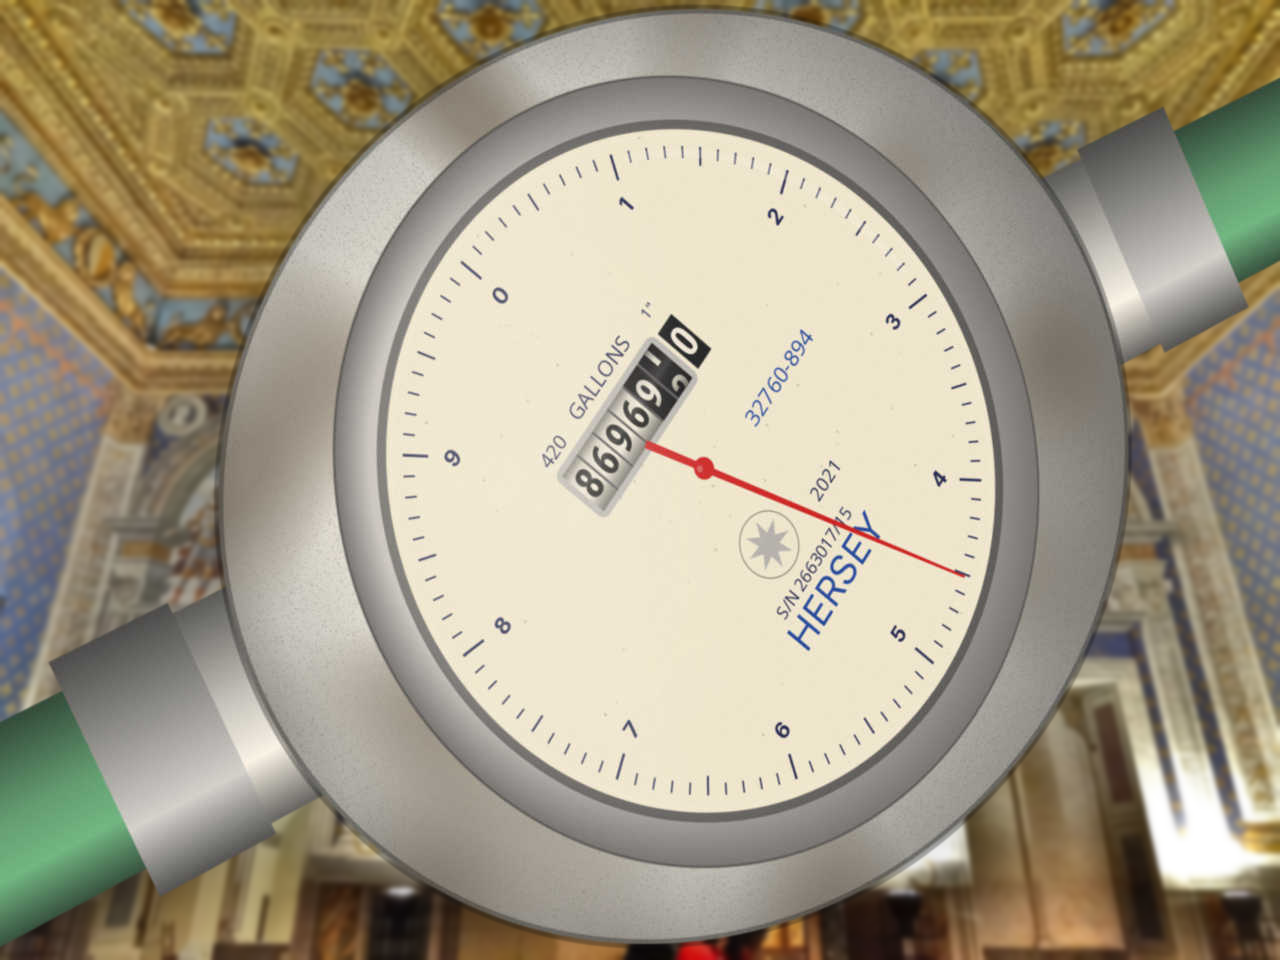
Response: 8696914.5 gal
